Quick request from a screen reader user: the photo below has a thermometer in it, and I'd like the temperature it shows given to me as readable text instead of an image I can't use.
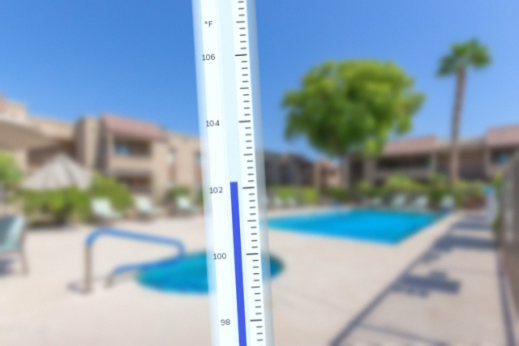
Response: 102.2 °F
